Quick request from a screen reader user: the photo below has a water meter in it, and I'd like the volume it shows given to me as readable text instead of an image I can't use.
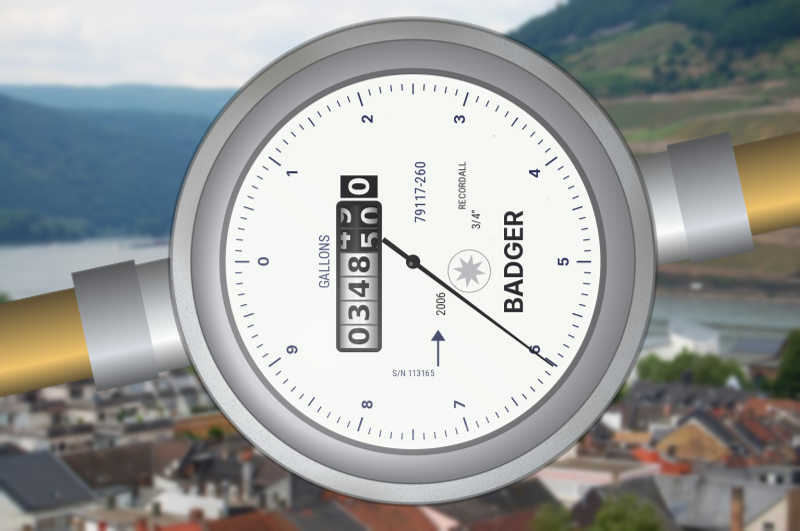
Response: 348496.0 gal
